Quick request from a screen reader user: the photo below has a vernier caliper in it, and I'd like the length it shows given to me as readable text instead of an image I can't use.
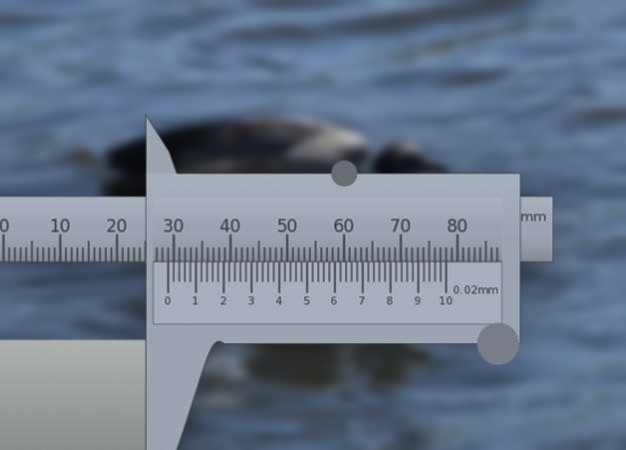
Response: 29.0 mm
